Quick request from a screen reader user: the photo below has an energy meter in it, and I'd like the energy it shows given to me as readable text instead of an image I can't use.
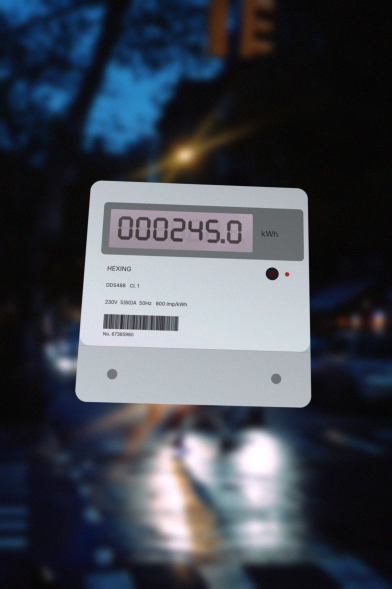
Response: 245.0 kWh
